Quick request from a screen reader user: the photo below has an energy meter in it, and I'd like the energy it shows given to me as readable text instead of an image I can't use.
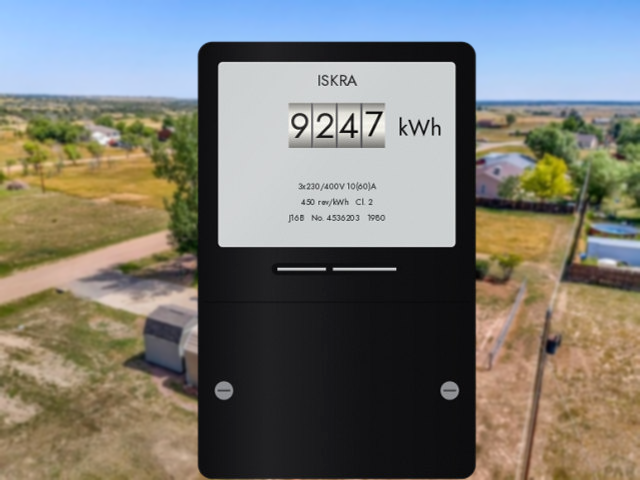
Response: 9247 kWh
